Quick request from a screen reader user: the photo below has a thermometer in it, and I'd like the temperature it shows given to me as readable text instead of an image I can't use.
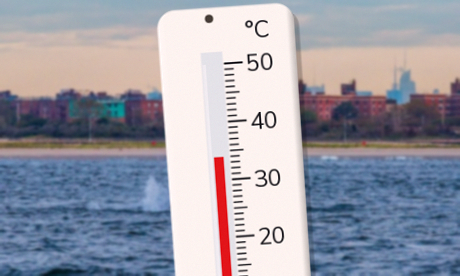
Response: 34 °C
